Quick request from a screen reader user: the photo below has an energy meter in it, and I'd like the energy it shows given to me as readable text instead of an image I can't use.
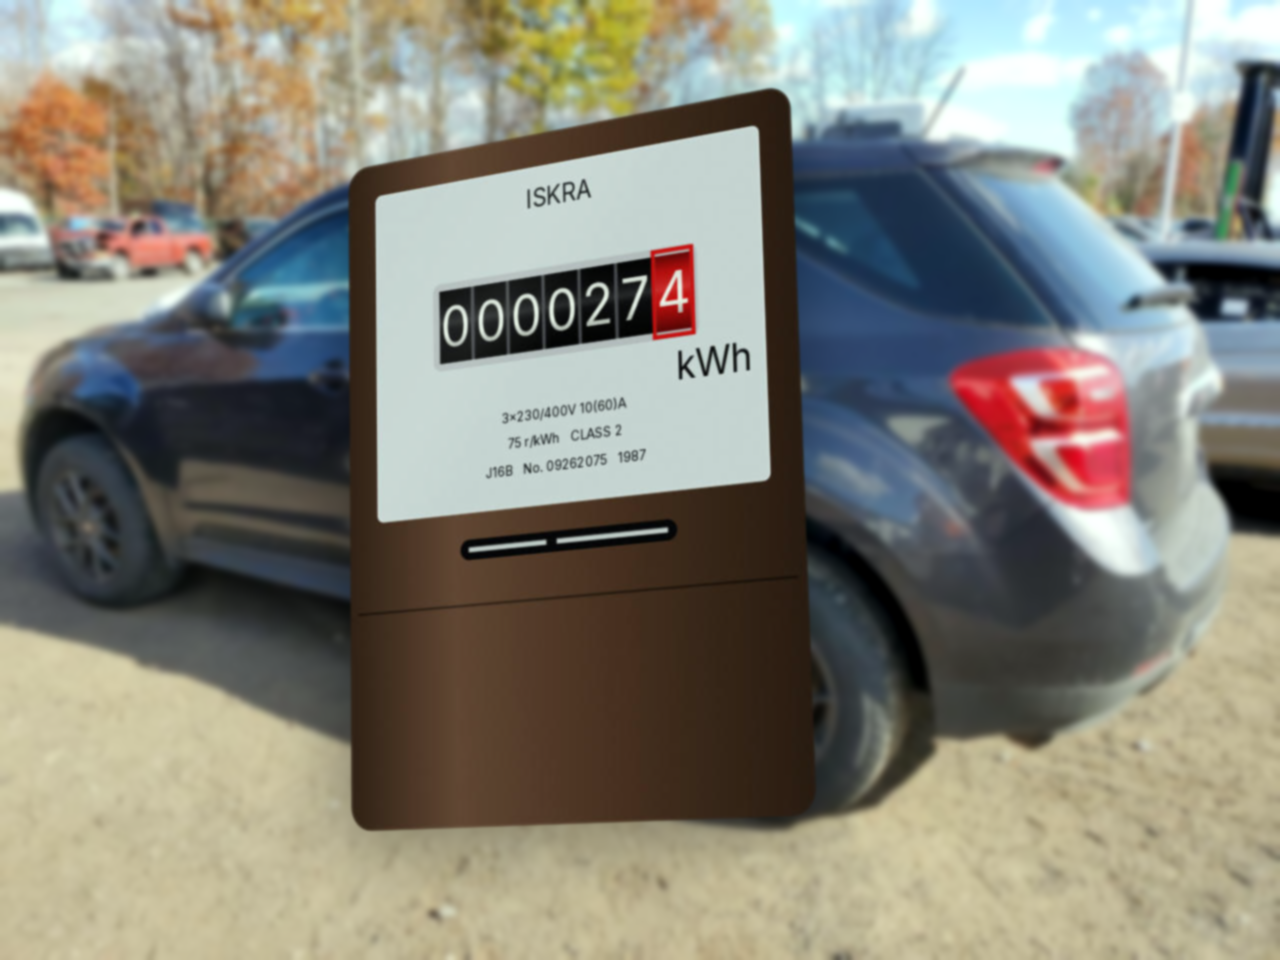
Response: 27.4 kWh
